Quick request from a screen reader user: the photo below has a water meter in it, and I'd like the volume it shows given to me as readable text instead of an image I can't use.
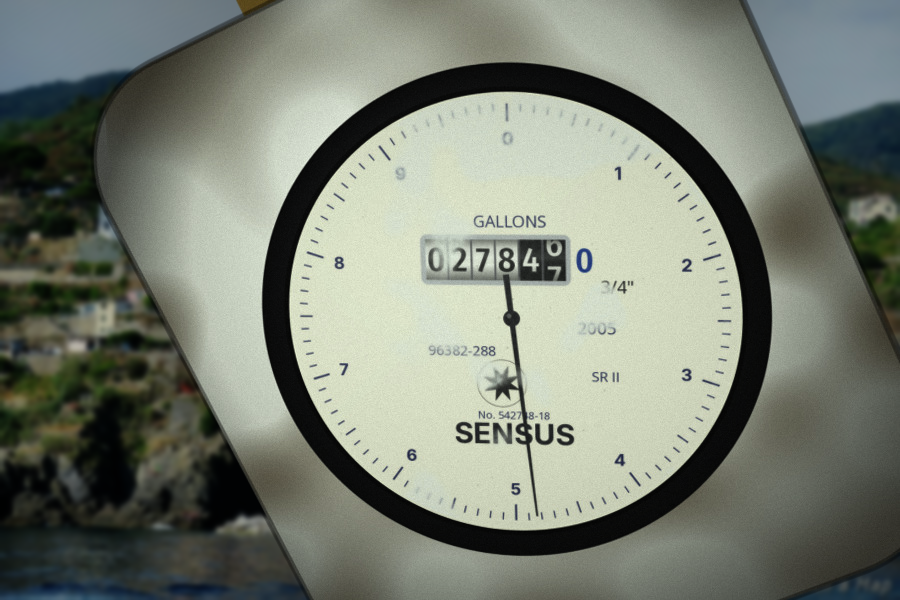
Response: 278464.8 gal
